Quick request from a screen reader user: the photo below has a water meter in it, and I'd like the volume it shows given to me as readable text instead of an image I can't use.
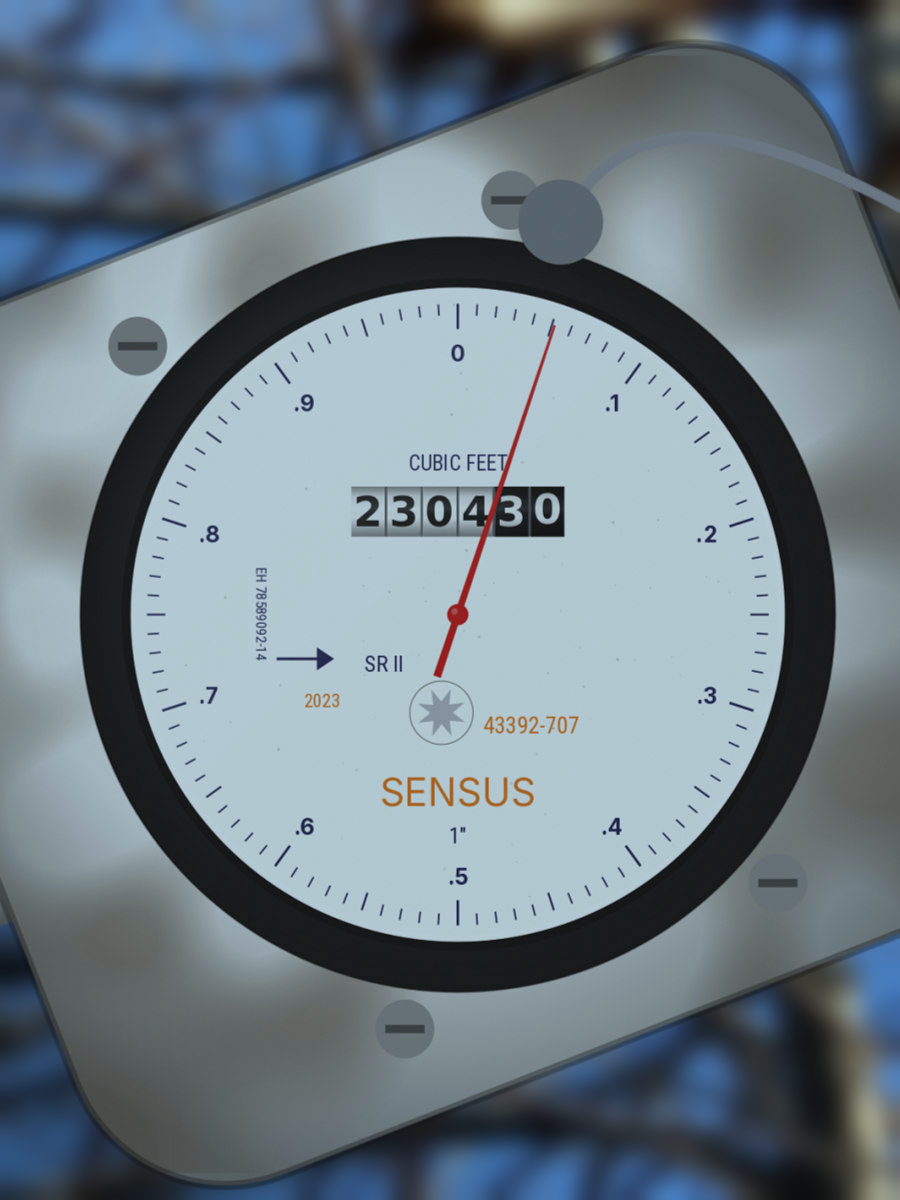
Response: 230430.05 ft³
